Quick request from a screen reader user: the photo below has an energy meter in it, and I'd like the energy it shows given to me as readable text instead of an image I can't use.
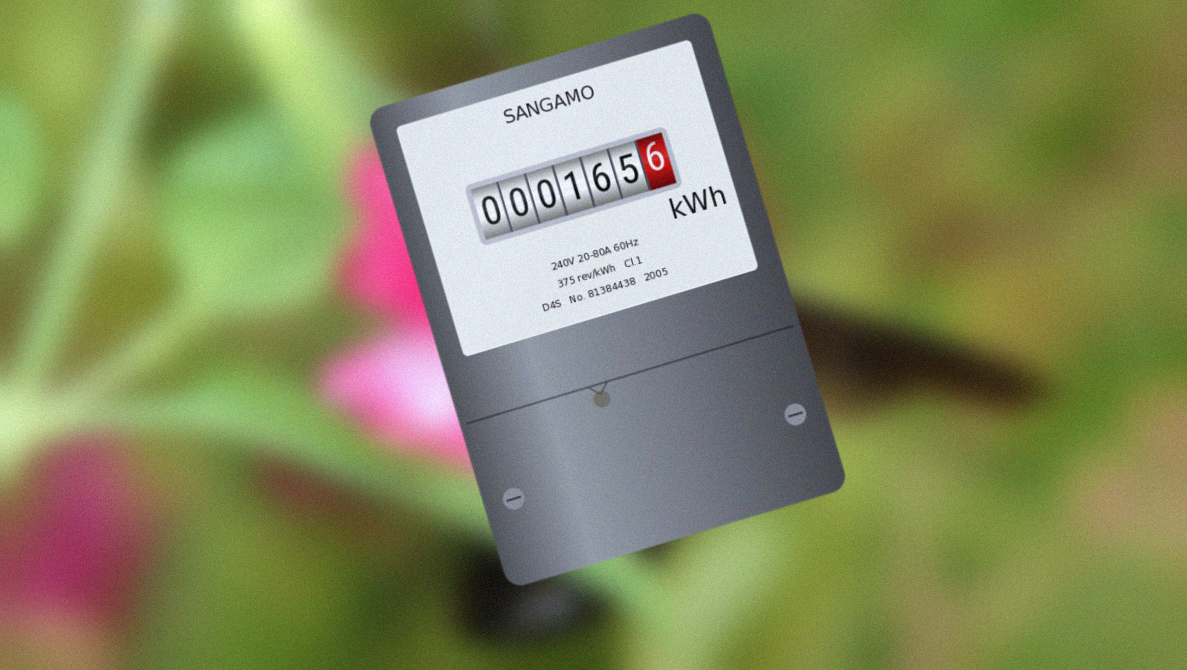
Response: 165.6 kWh
